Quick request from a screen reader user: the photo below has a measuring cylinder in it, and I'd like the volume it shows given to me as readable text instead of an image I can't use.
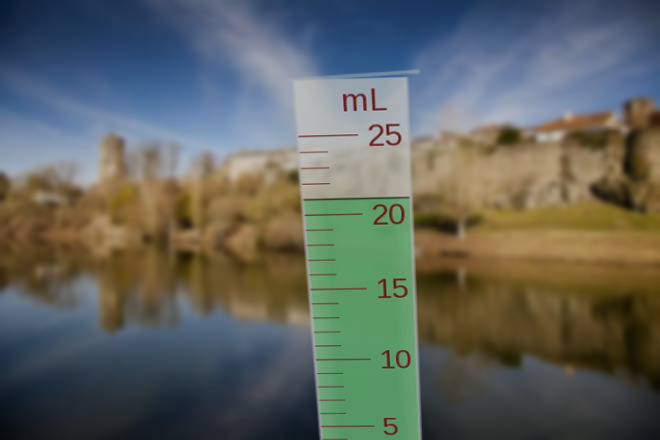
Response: 21 mL
